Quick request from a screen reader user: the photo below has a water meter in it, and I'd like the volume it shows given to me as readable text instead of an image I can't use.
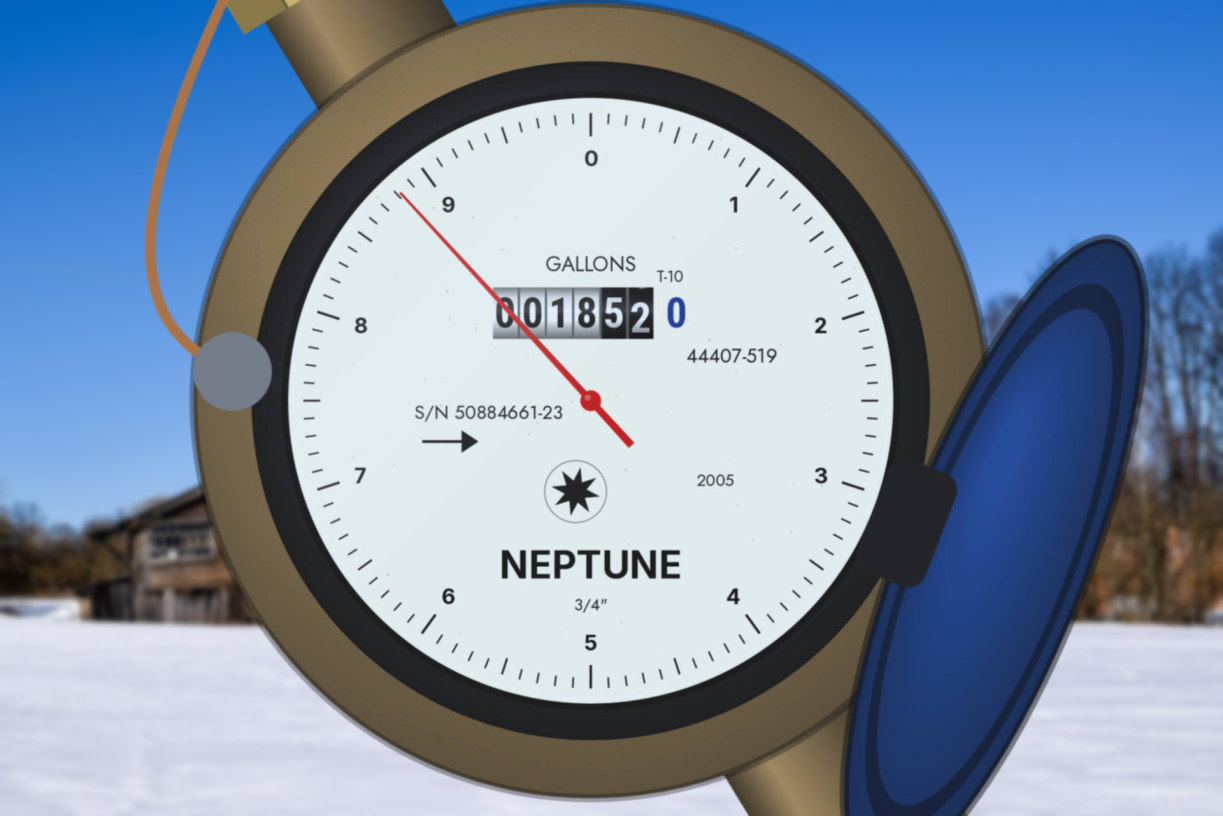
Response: 18518.8 gal
